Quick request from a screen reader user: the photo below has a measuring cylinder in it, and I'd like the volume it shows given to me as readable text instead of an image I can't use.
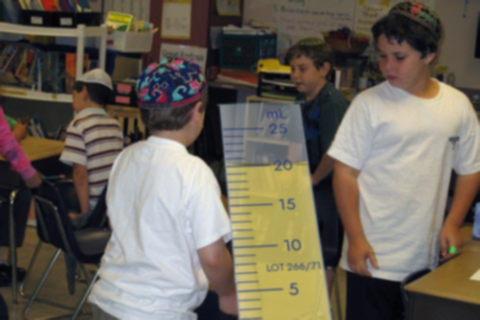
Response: 20 mL
